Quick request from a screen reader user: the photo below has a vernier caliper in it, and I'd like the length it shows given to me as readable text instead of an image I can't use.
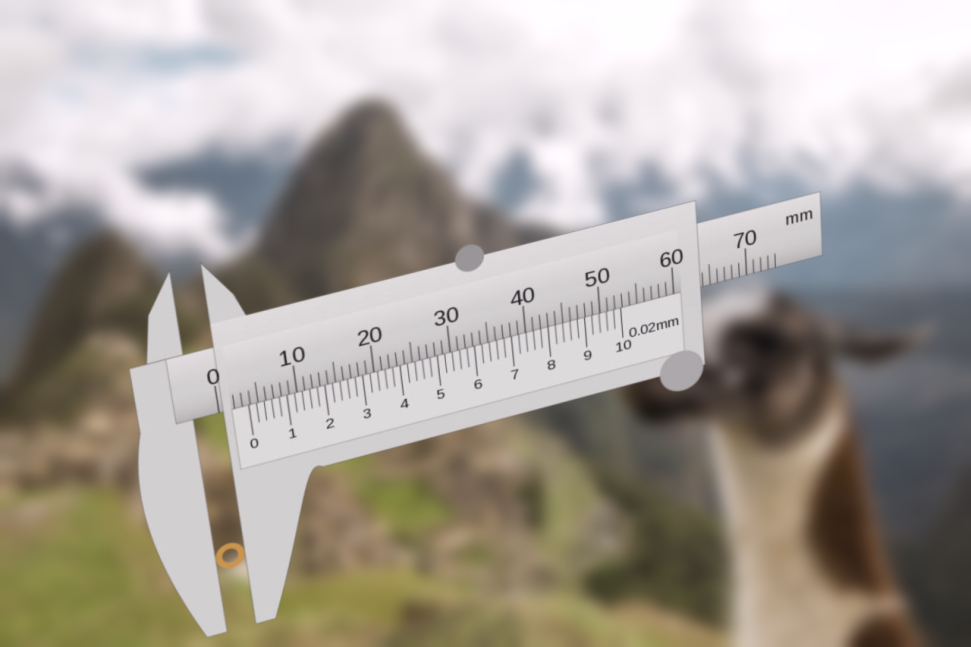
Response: 3.8 mm
